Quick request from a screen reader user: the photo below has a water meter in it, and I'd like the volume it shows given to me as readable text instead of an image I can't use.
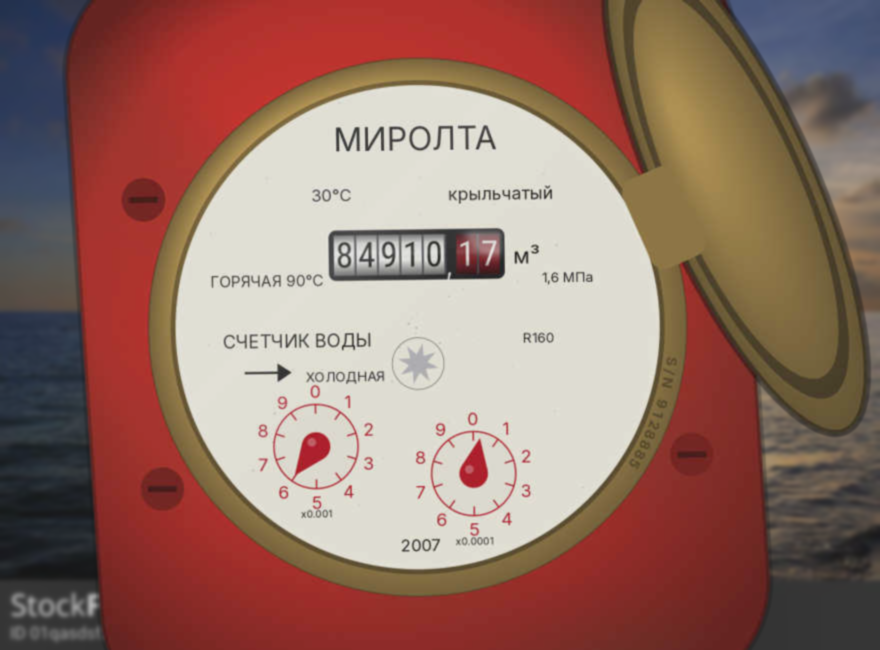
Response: 84910.1760 m³
